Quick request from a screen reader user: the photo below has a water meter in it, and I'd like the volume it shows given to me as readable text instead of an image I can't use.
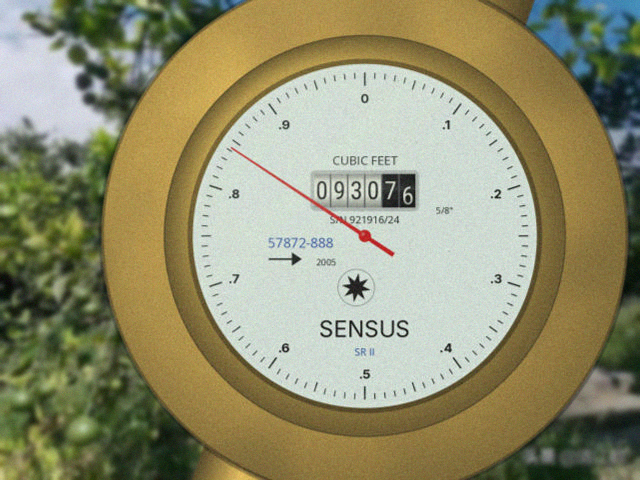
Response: 93075.84 ft³
